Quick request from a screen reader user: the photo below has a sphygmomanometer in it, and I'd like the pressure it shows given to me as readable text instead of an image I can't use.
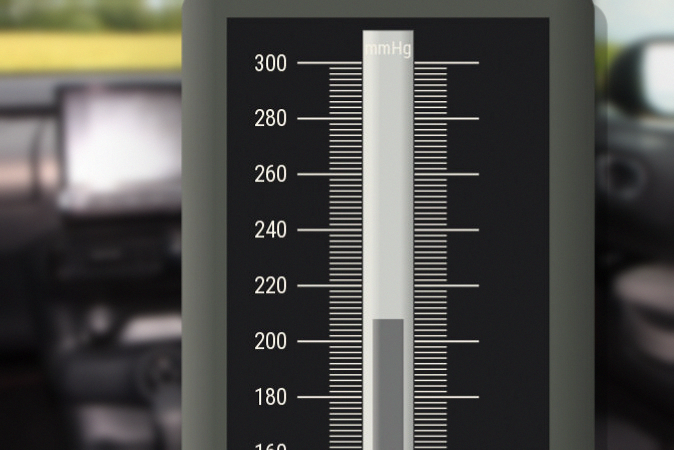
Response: 208 mmHg
